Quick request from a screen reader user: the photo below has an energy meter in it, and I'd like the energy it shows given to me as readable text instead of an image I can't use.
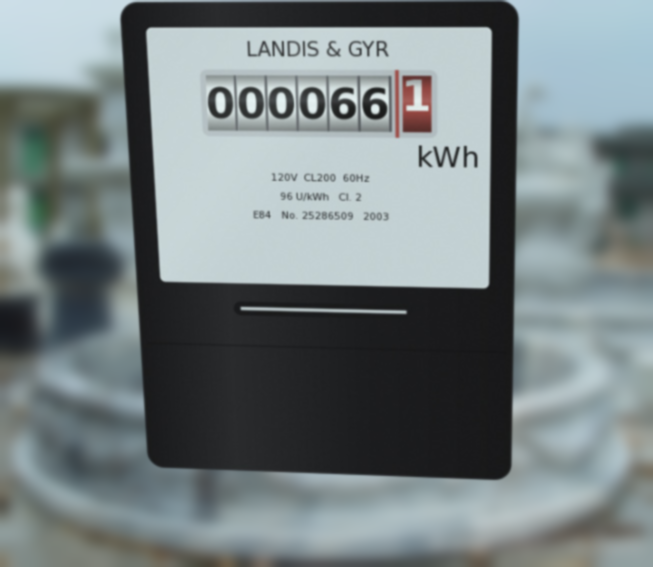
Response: 66.1 kWh
